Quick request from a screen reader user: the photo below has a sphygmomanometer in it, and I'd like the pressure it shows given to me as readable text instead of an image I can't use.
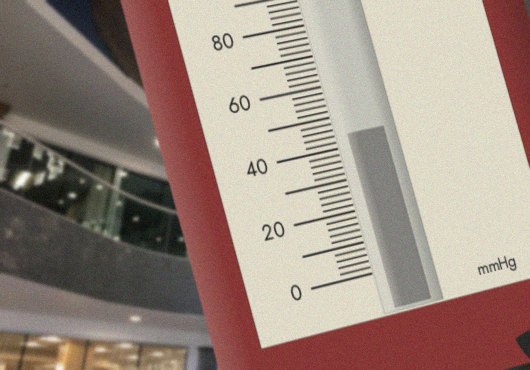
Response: 44 mmHg
